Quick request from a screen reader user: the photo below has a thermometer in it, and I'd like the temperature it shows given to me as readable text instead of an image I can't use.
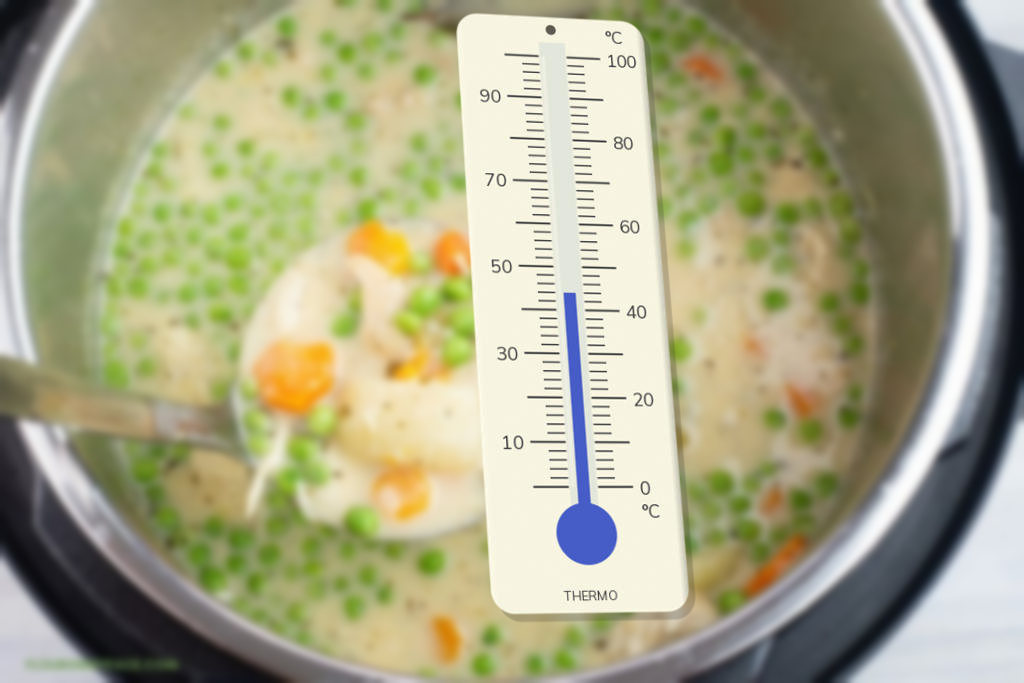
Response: 44 °C
